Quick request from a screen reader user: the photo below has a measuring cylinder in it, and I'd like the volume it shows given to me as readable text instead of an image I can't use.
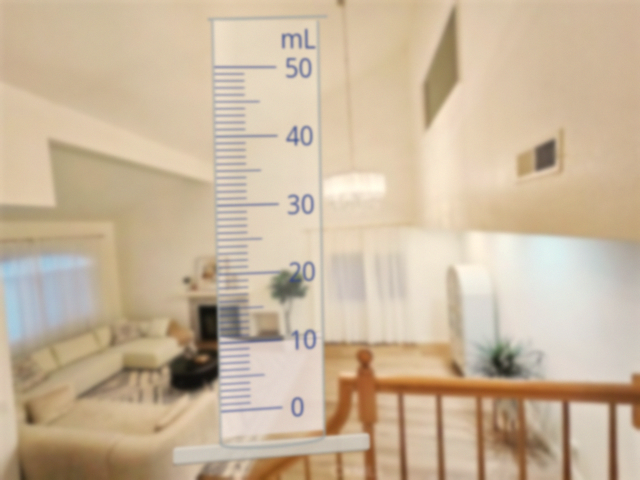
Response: 10 mL
